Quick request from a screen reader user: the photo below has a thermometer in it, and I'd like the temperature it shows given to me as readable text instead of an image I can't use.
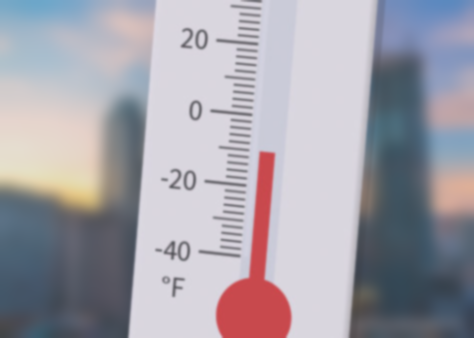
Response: -10 °F
